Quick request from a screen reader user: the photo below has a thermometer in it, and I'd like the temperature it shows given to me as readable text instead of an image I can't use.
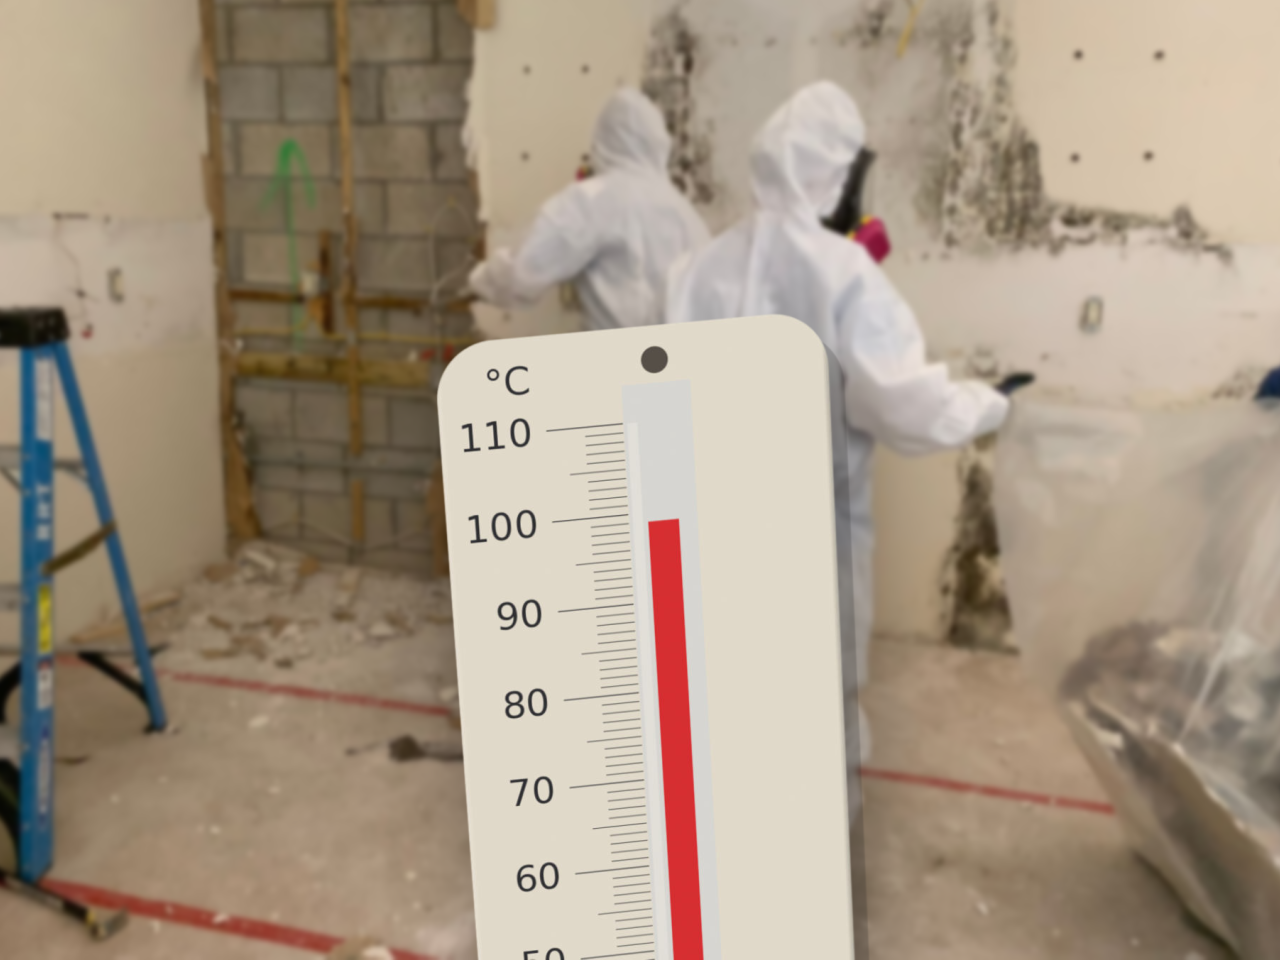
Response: 99 °C
